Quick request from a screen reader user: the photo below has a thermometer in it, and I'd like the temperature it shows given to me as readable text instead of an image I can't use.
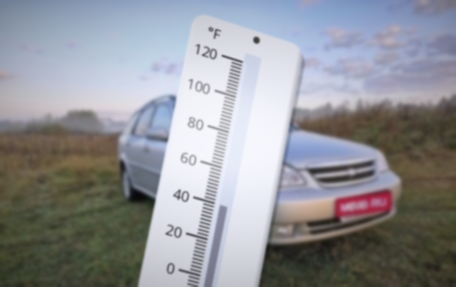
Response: 40 °F
